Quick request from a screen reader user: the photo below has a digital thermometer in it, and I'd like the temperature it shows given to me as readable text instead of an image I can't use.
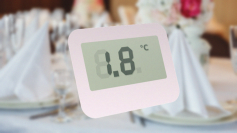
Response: 1.8 °C
